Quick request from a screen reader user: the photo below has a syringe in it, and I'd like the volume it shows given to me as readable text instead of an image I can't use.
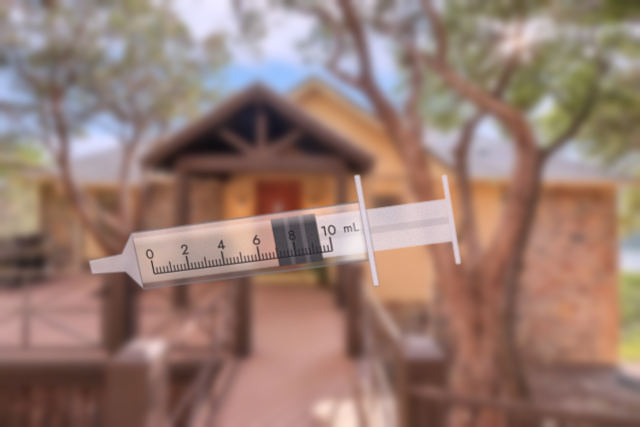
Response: 7 mL
